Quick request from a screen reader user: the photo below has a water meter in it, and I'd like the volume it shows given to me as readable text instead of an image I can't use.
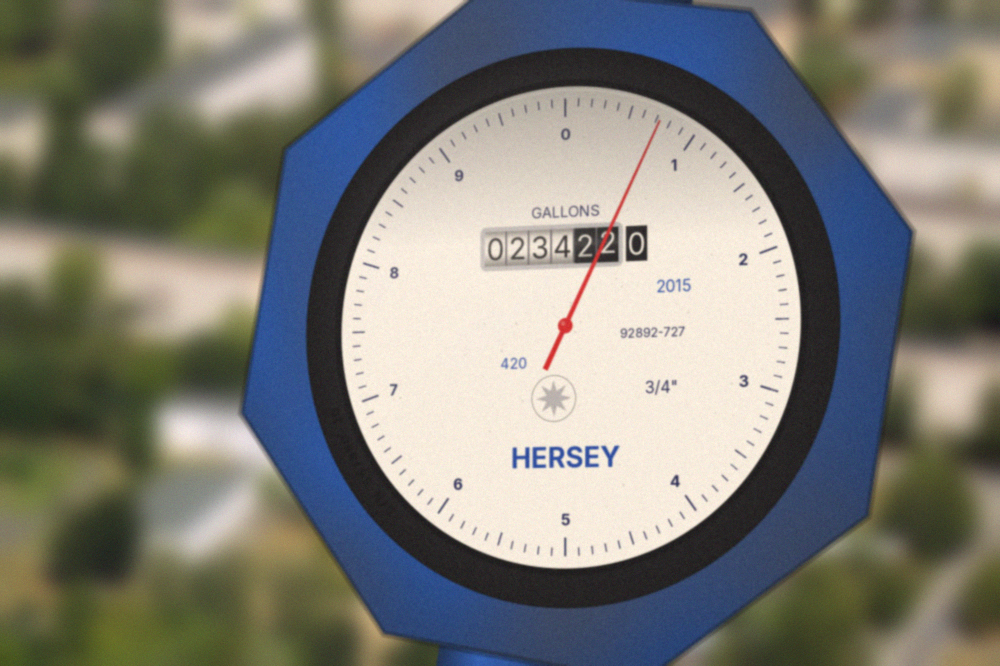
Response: 234220.7 gal
